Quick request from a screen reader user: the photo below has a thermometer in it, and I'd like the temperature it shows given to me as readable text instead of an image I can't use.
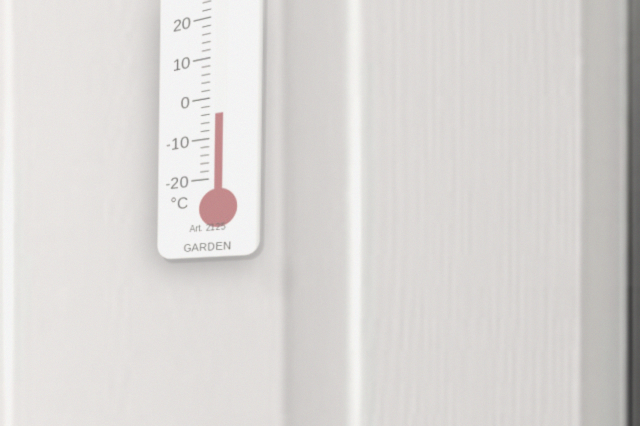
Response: -4 °C
